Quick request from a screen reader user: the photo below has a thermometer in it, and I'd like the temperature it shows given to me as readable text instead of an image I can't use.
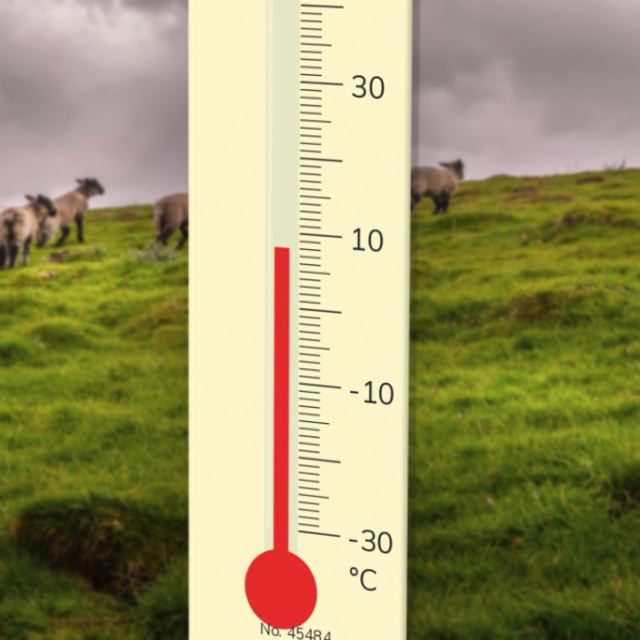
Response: 8 °C
